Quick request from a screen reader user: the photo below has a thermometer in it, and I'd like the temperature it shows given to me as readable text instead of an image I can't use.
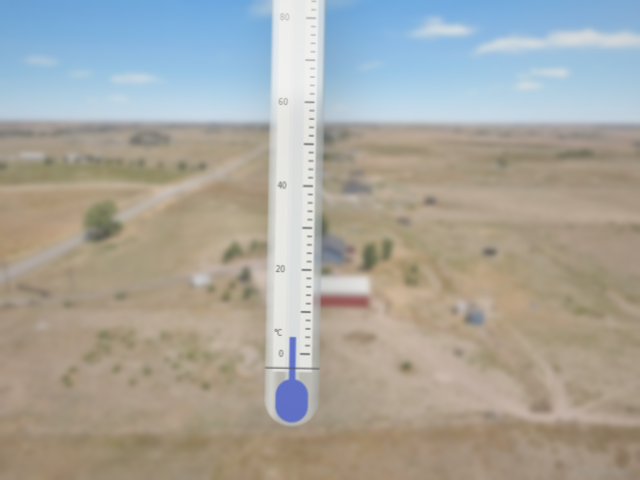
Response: 4 °C
